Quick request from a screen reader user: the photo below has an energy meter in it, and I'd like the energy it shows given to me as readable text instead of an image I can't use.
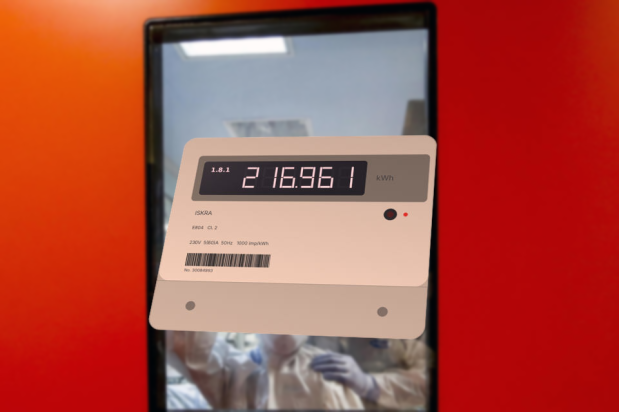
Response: 216.961 kWh
